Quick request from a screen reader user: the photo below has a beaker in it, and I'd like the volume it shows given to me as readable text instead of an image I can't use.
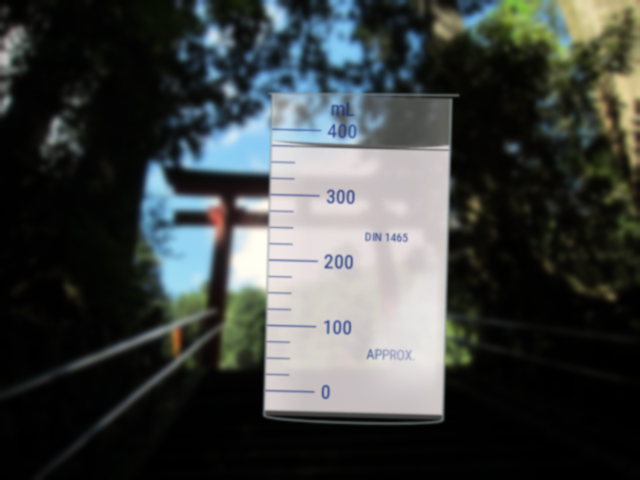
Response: 375 mL
